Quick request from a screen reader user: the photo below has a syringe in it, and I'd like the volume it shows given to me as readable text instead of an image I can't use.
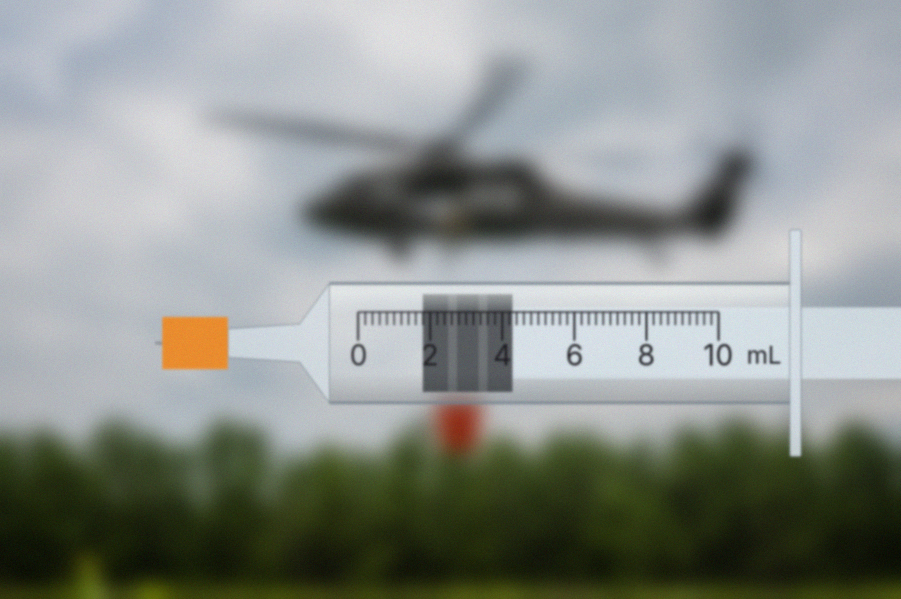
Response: 1.8 mL
